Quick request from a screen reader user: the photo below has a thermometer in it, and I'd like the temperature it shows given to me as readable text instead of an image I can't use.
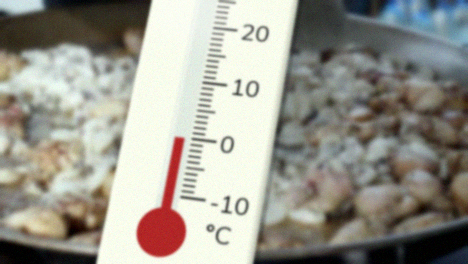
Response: 0 °C
